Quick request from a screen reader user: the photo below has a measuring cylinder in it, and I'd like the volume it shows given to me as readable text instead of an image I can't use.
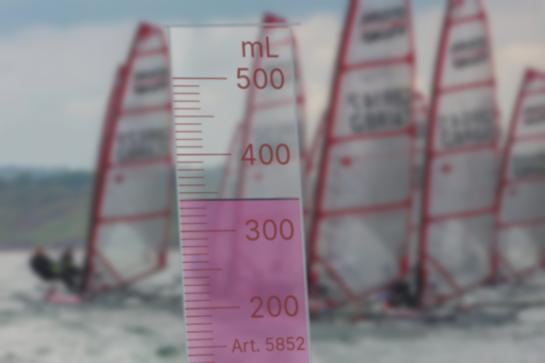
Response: 340 mL
